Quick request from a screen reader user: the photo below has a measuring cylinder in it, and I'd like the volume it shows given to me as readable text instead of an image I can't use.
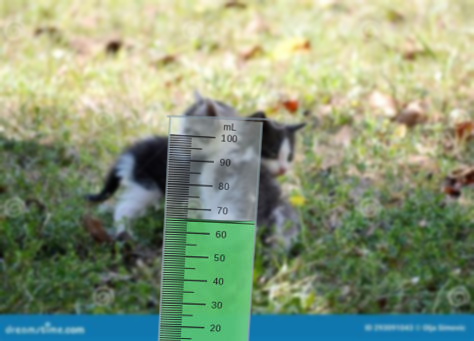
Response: 65 mL
